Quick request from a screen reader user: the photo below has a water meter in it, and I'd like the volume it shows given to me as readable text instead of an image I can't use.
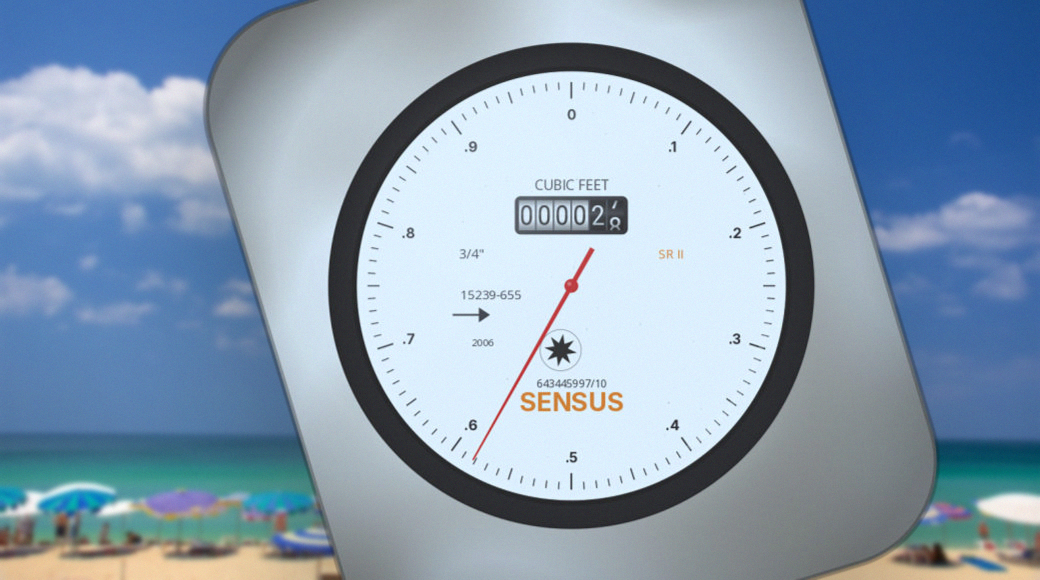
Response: 27.58 ft³
